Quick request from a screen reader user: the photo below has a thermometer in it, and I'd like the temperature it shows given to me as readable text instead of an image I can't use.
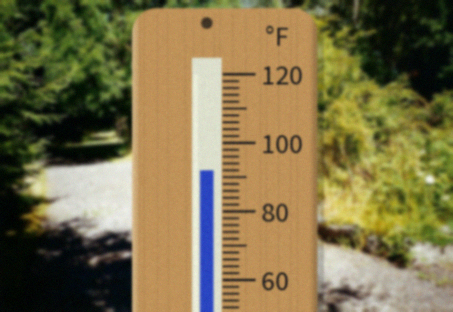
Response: 92 °F
